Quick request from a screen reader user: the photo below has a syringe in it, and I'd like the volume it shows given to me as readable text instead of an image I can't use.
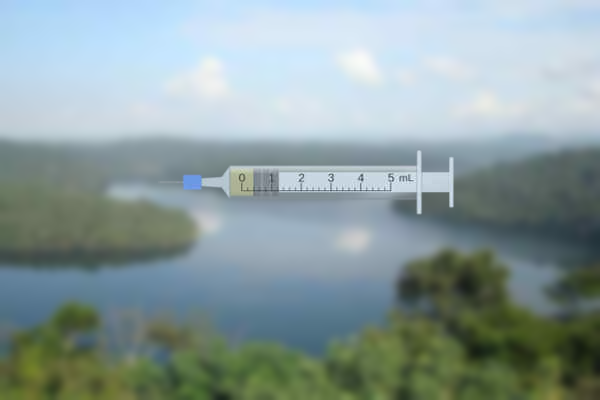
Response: 0.4 mL
